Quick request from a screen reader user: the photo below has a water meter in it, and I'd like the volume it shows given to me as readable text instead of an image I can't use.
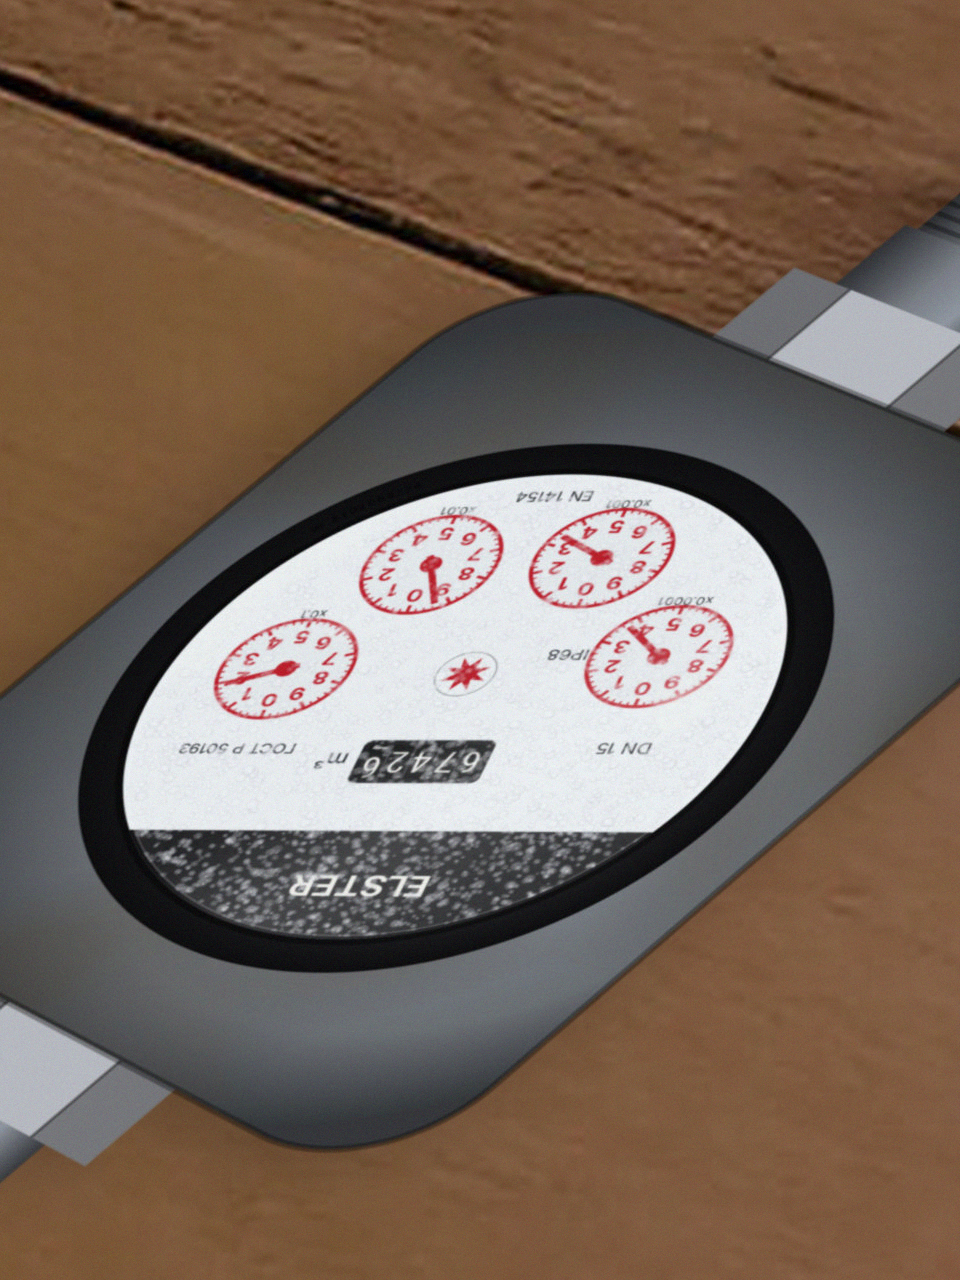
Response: 67426.1933 m³
